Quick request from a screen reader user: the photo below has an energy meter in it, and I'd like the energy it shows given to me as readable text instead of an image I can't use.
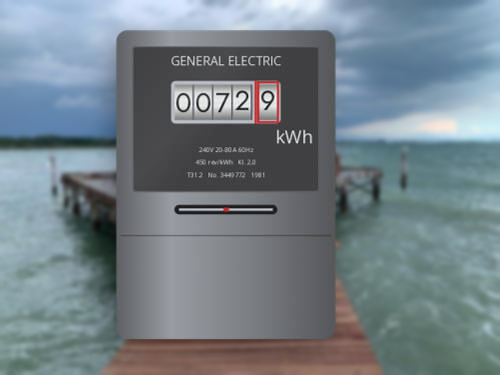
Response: 72.9 kWh
